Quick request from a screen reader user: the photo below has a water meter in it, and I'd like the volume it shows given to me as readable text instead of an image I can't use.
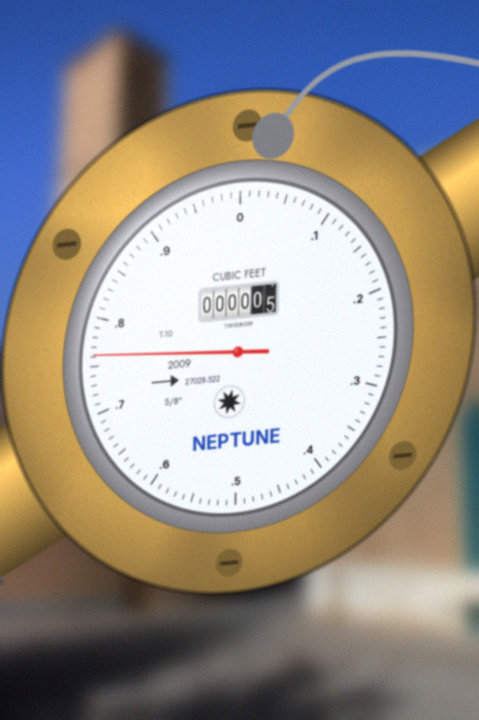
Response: 4.76 ft³
